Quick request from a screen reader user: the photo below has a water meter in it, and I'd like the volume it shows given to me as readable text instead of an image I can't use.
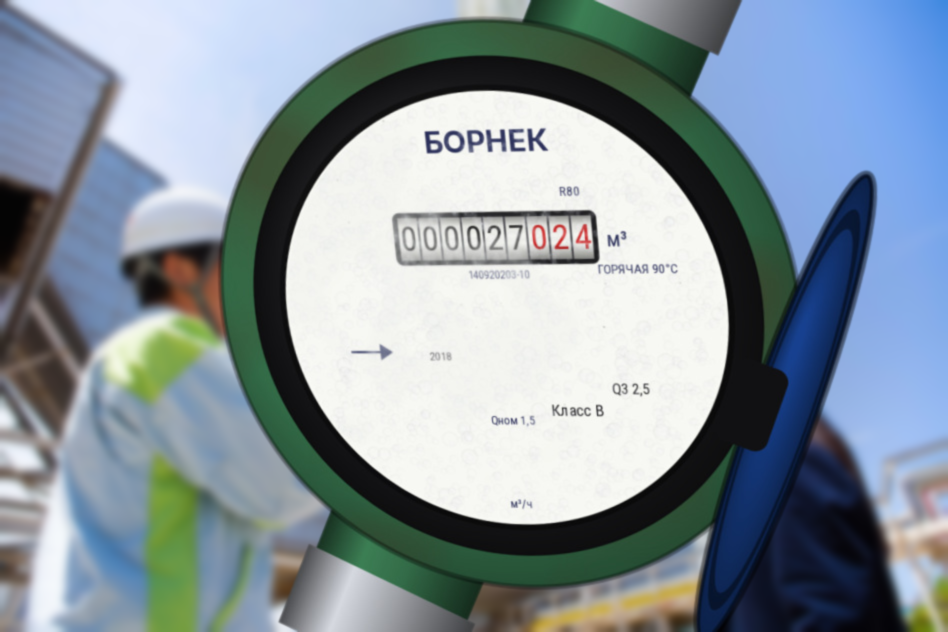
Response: 27.024 m³
